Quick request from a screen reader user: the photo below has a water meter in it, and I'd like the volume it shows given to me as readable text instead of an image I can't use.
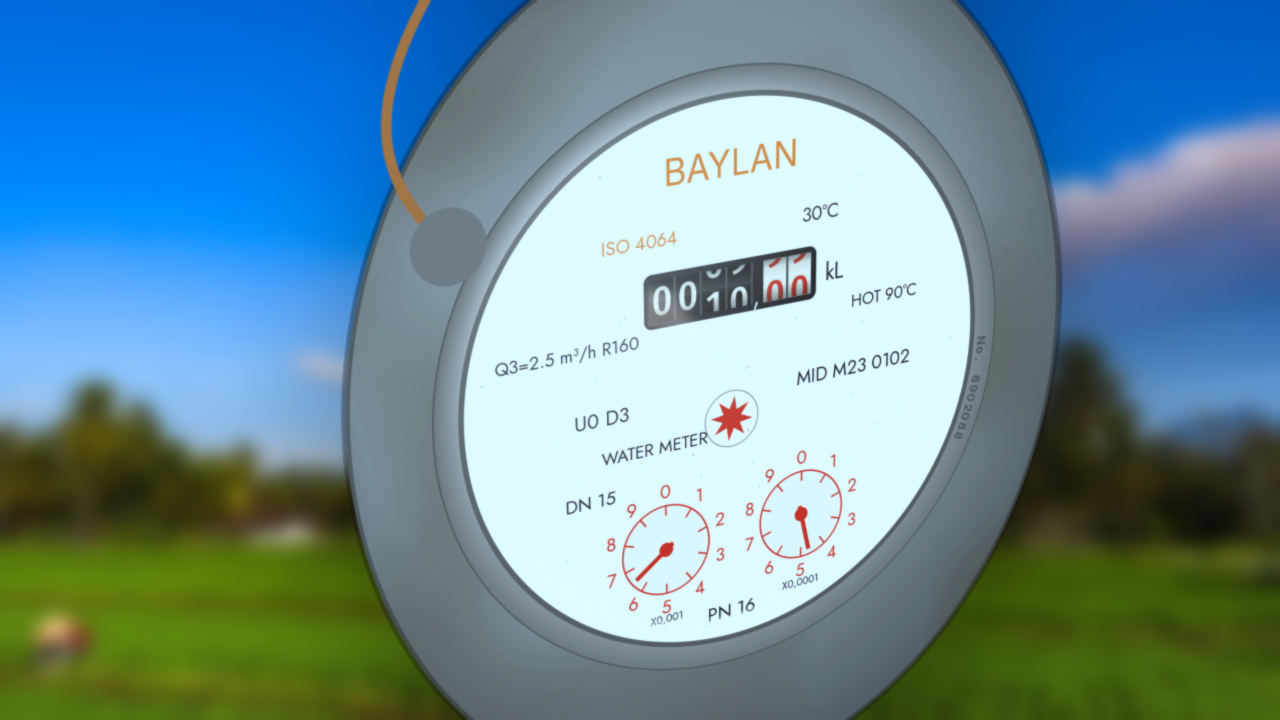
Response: 9.9964 kL
